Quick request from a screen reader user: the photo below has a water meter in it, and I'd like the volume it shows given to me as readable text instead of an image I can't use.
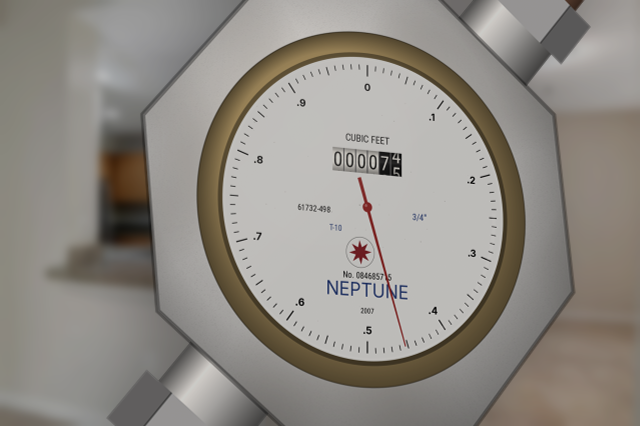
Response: 74.45 ft³
